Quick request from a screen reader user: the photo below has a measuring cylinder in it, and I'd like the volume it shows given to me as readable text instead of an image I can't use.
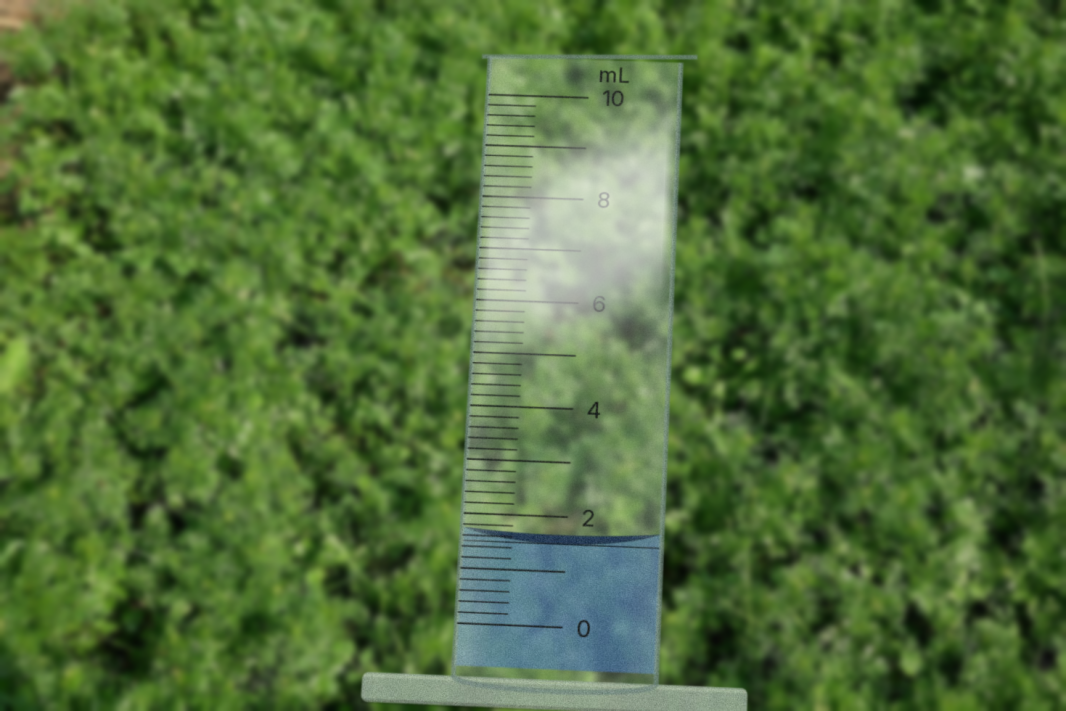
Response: 1.5 mL
